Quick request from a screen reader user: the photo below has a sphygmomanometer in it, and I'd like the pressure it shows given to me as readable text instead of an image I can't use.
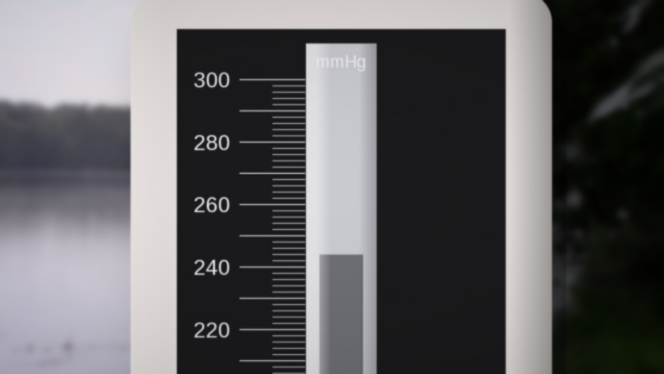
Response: 244 mmHg
